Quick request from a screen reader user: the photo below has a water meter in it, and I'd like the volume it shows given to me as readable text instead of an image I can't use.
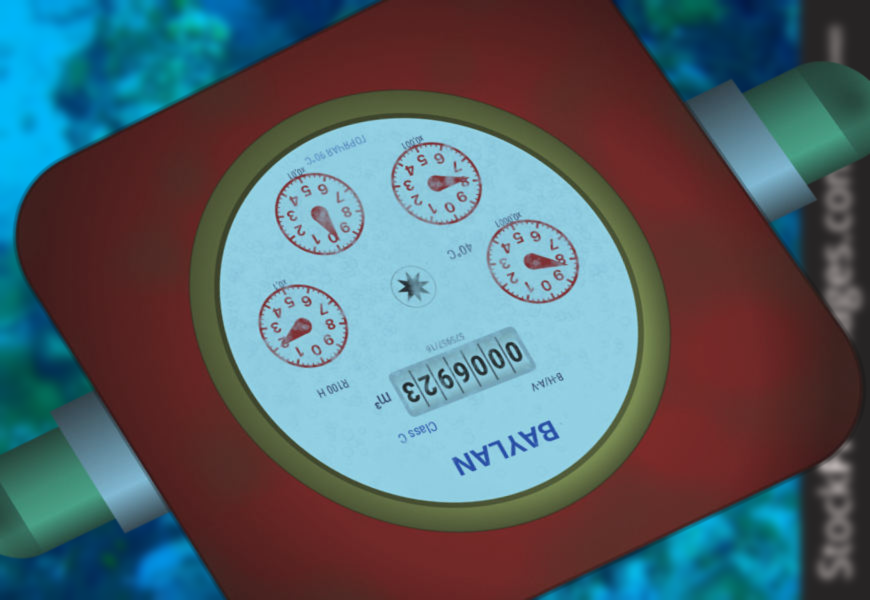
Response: 6923.1978 m³
